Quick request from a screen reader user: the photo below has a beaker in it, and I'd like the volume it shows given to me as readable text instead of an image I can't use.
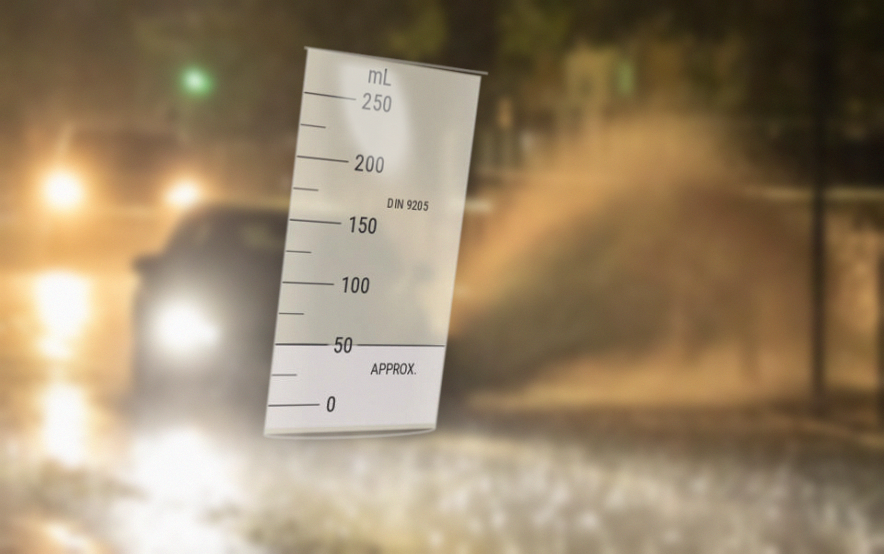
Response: 50 mL
